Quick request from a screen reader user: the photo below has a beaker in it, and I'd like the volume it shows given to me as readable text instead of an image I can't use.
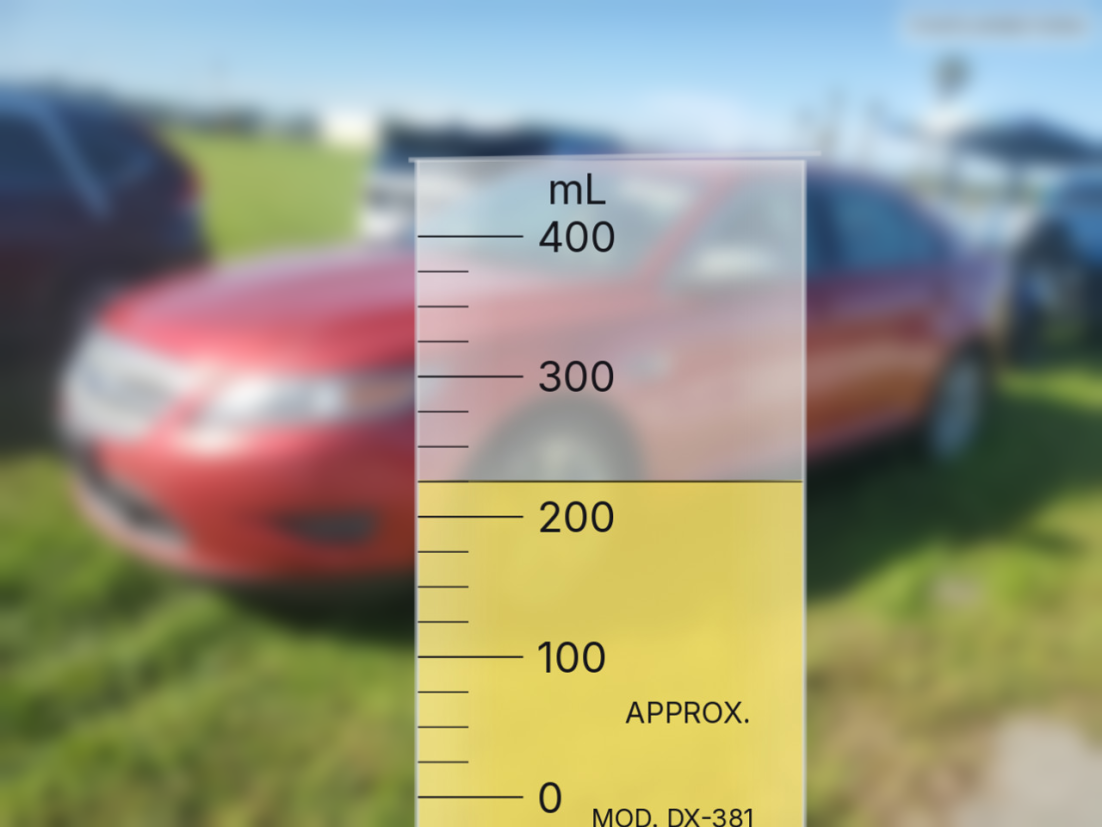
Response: 225 mL
